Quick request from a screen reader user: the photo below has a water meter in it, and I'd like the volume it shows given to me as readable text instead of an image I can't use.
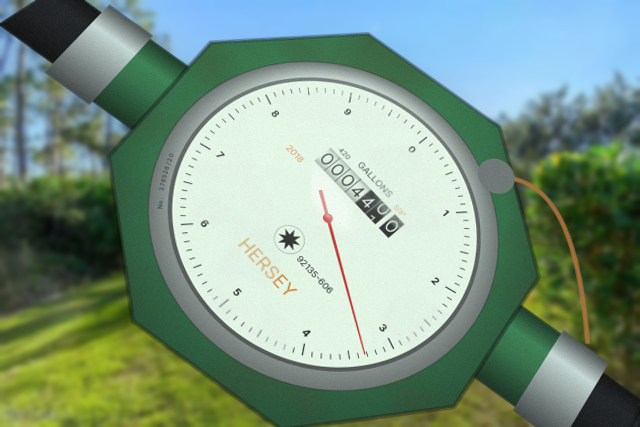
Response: 4403.3 gal
